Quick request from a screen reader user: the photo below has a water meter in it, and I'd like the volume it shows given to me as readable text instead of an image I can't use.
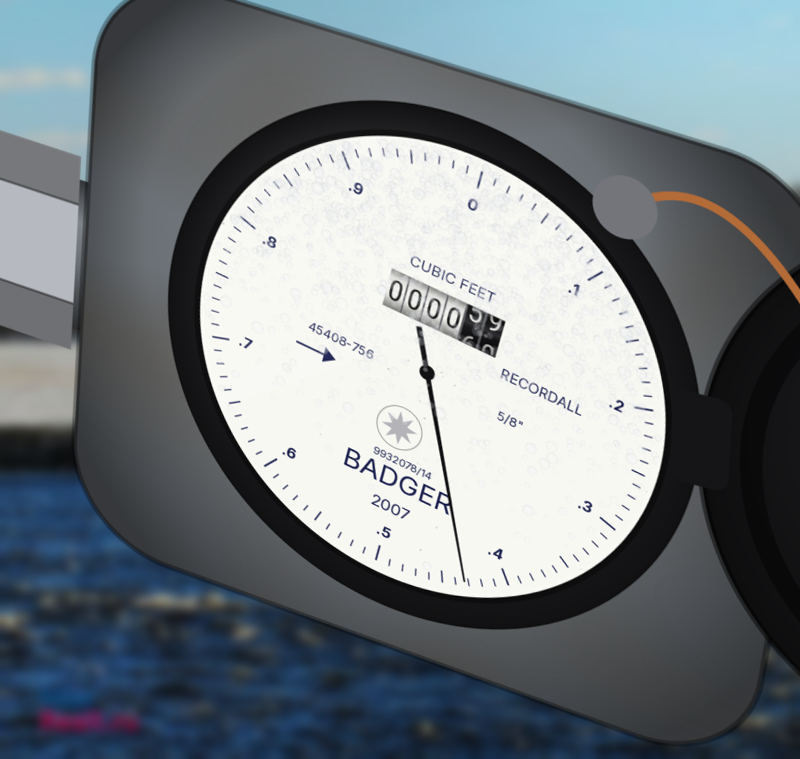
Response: 59.43 ft³
